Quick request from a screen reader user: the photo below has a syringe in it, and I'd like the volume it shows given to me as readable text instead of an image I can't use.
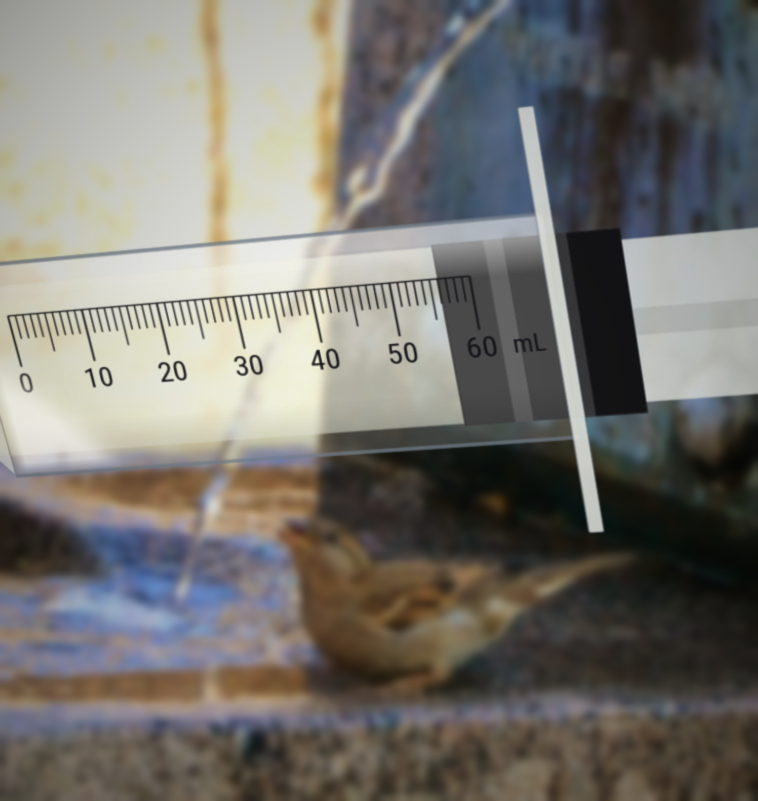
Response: 56 mL
